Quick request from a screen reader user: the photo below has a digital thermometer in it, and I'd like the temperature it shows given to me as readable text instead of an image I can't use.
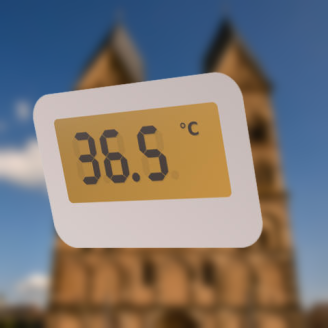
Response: 36.5 °C
